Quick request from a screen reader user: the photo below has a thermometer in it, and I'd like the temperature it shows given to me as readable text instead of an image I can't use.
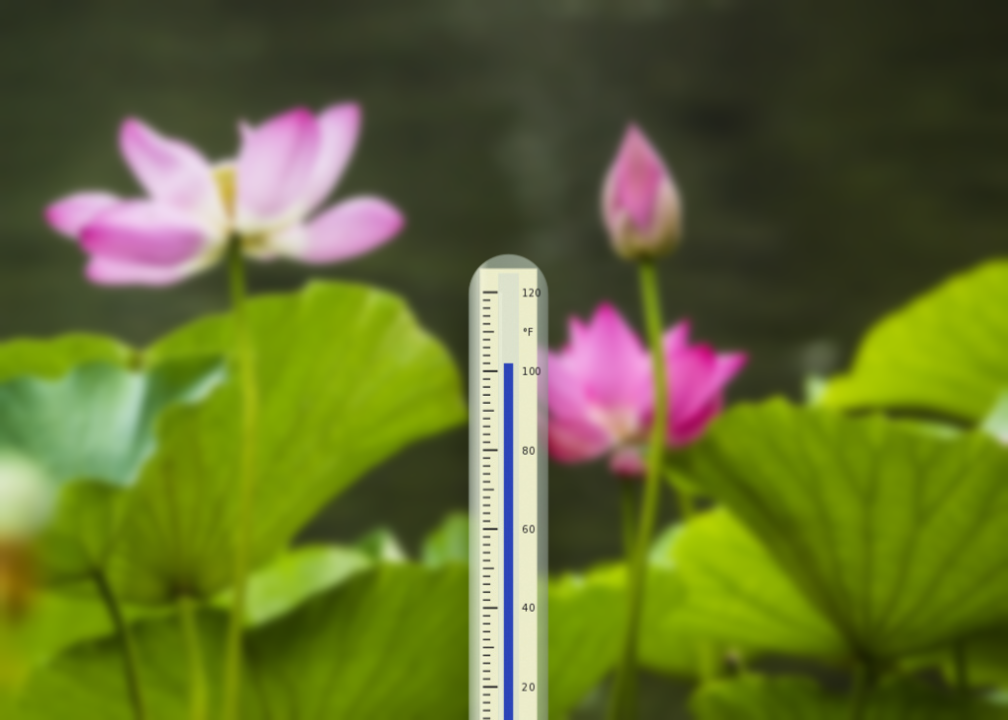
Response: 102 °F
